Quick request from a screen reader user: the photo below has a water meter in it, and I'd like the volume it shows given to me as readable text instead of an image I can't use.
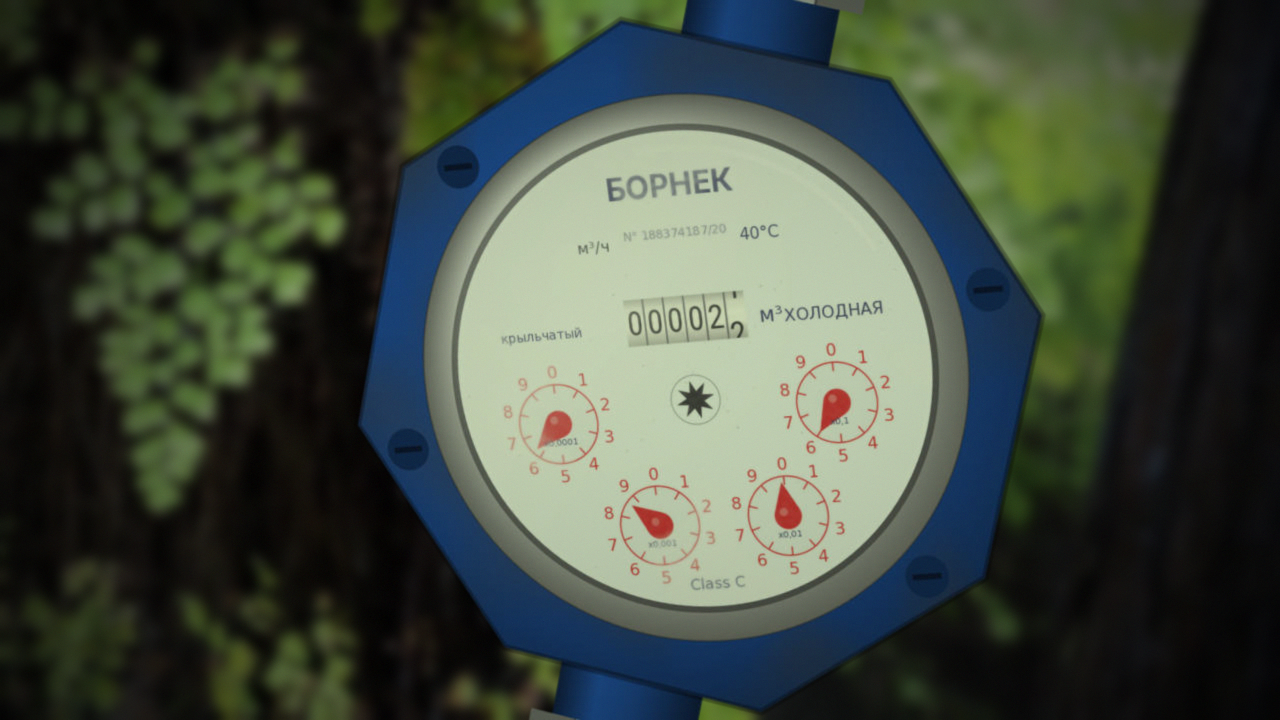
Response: 21.5986 m³
